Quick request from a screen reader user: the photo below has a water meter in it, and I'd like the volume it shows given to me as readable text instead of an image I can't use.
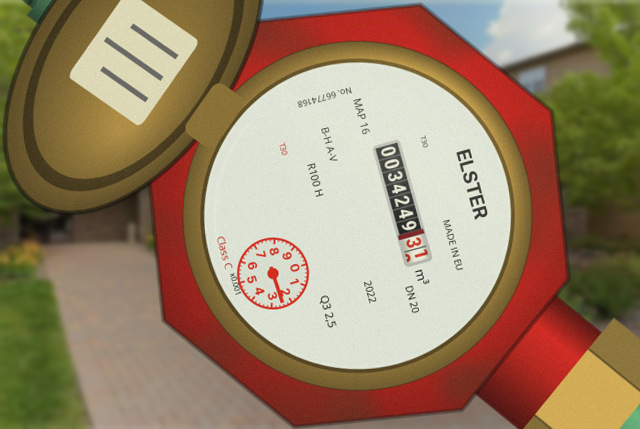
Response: 34249.312 m³
